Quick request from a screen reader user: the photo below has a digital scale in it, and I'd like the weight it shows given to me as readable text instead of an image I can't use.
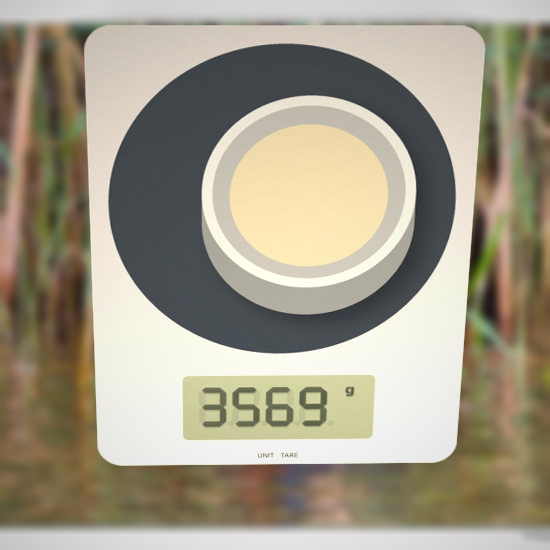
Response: 3569 g
